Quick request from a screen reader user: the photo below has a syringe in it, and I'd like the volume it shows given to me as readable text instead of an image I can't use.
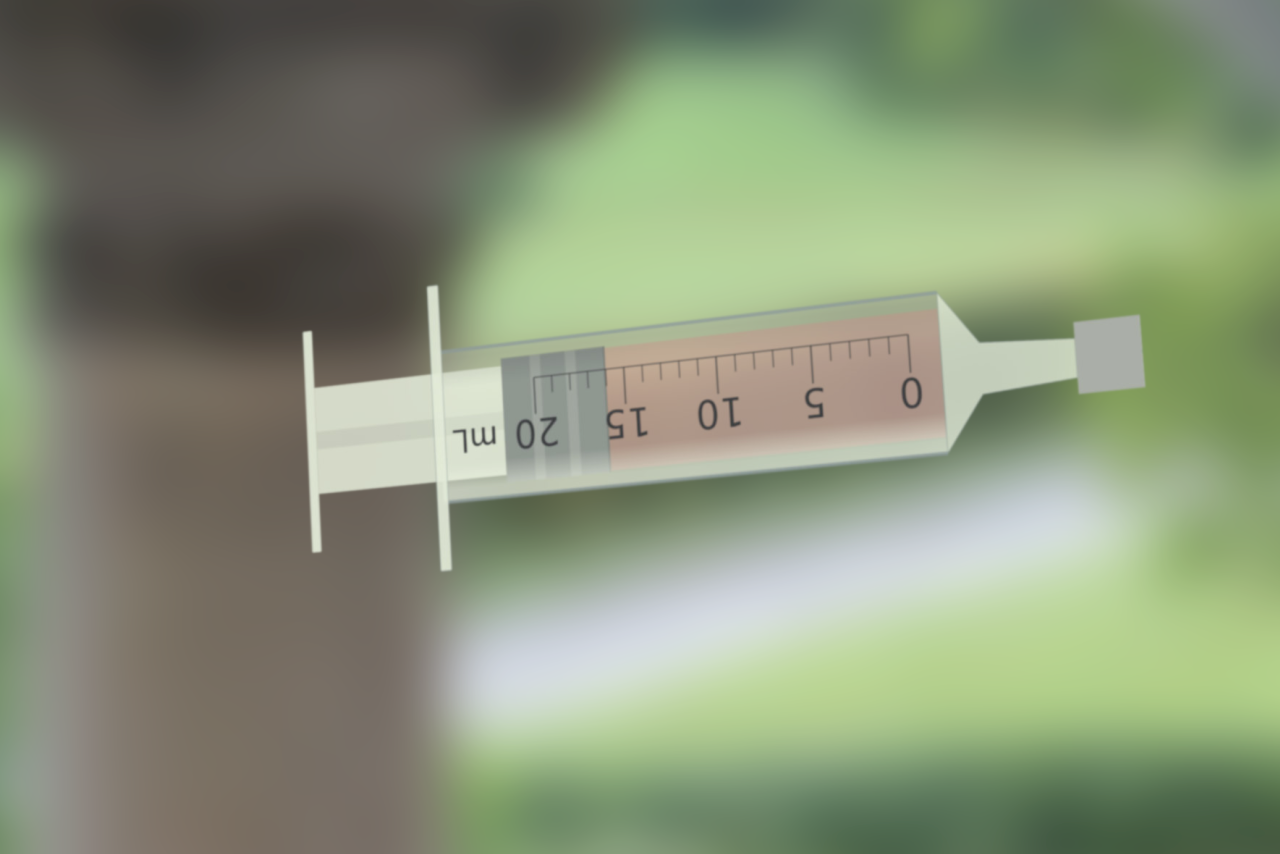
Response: 16 mL
